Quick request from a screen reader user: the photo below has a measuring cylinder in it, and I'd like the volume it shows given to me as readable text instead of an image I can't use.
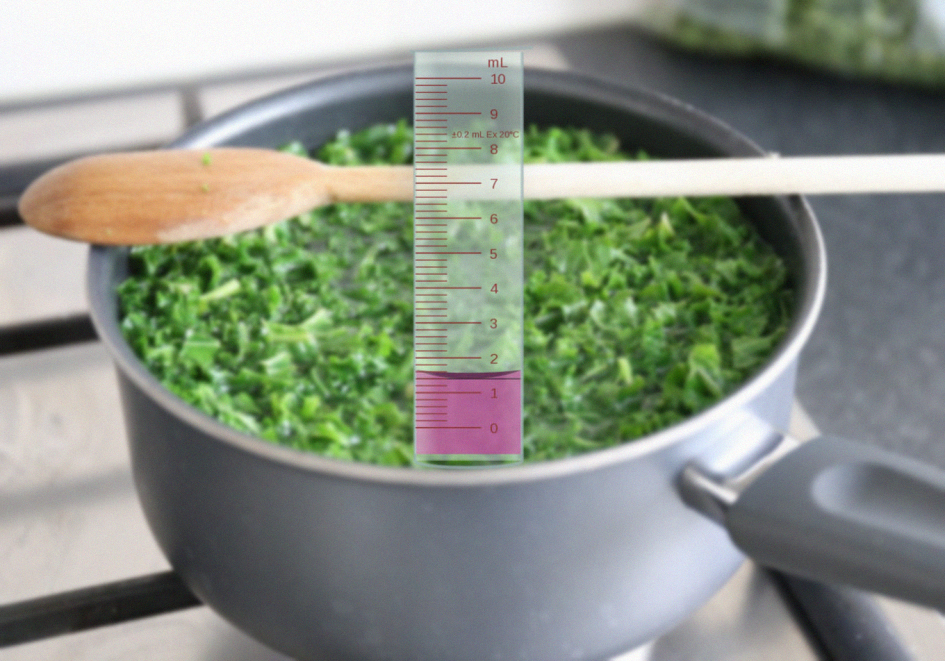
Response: 1.4 mL
